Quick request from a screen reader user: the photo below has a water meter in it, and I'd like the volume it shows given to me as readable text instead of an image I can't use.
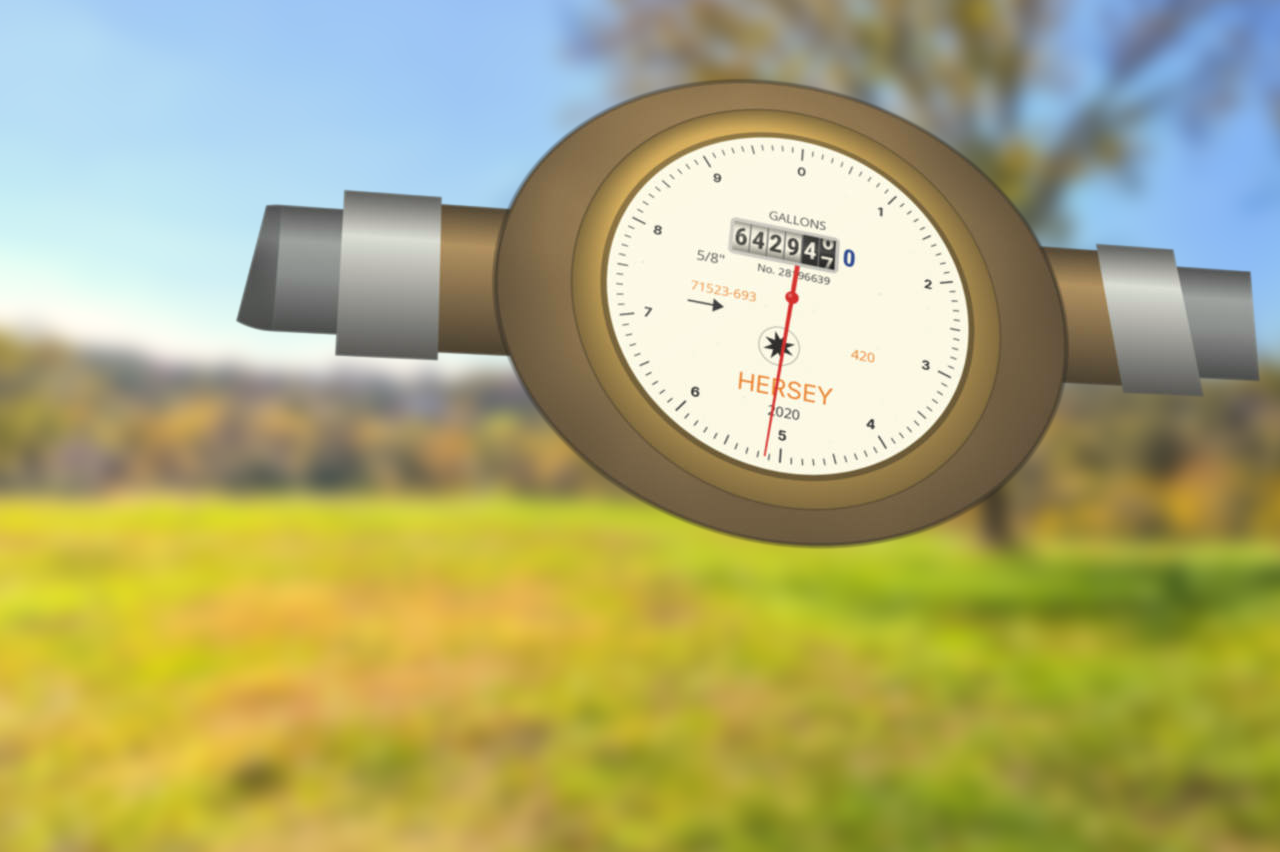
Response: 6429465.1 gal
